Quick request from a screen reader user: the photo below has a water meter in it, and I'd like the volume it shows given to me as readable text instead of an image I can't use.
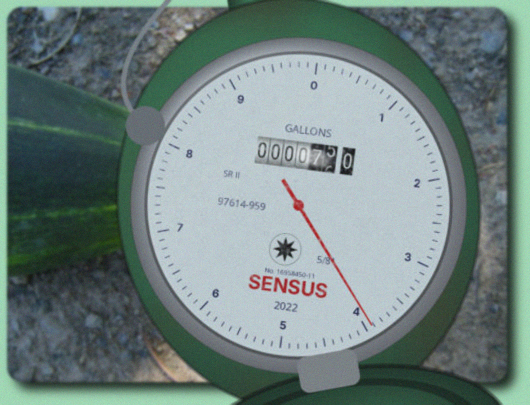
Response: 753.9 gal
